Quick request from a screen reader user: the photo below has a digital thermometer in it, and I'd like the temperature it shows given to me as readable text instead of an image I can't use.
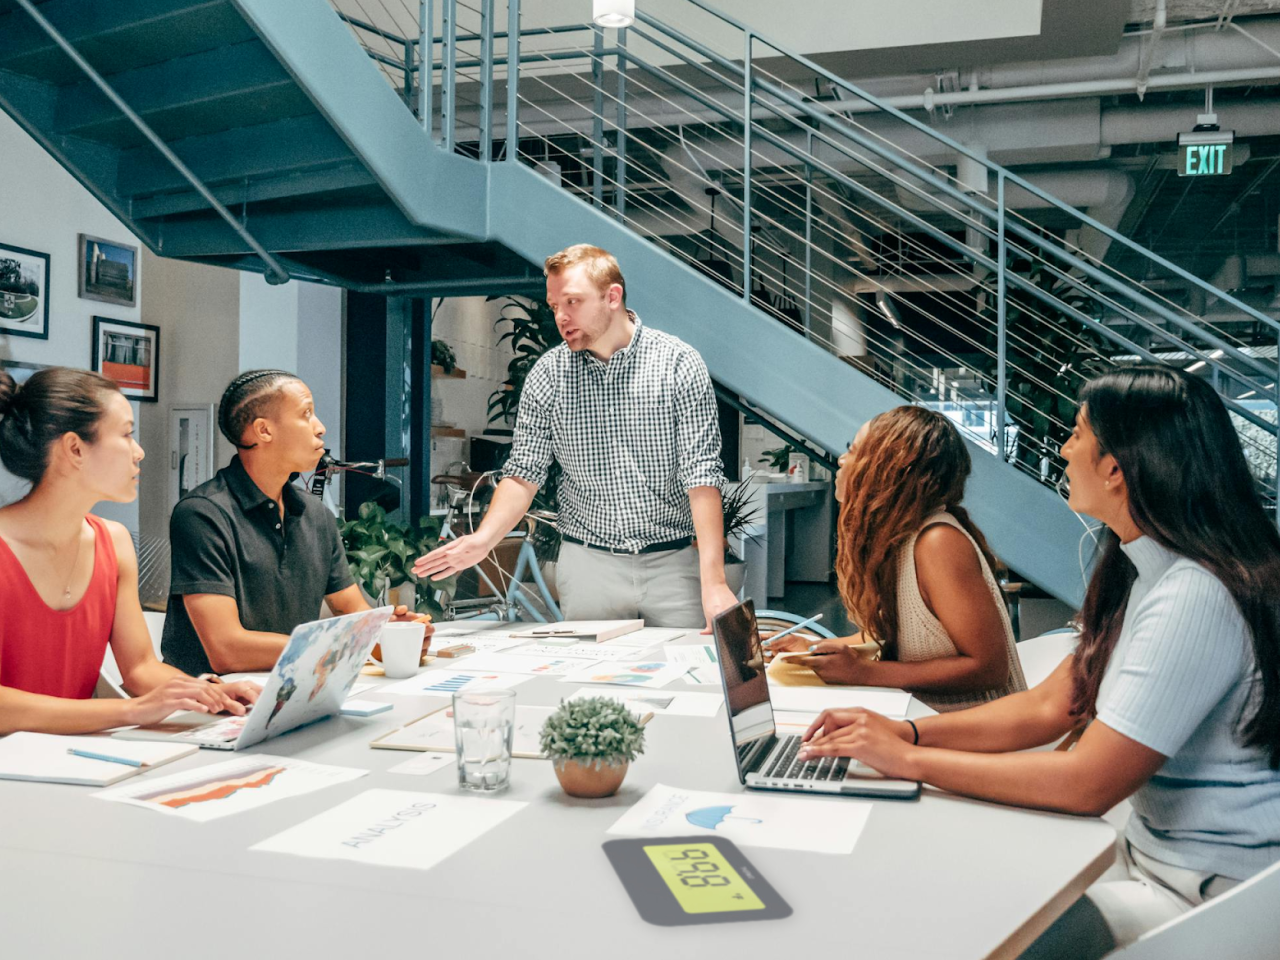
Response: 99.8 °F
